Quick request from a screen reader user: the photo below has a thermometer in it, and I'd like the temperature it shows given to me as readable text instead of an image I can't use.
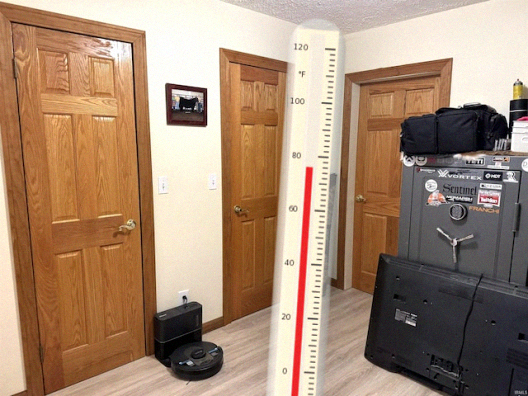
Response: 76 °F
